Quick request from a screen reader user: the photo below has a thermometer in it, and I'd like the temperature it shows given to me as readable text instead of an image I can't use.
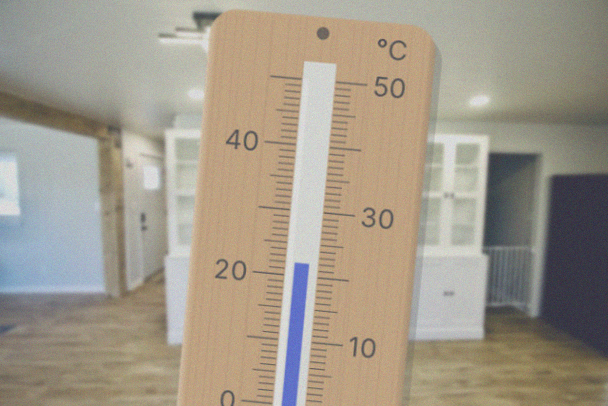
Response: 22 °C
